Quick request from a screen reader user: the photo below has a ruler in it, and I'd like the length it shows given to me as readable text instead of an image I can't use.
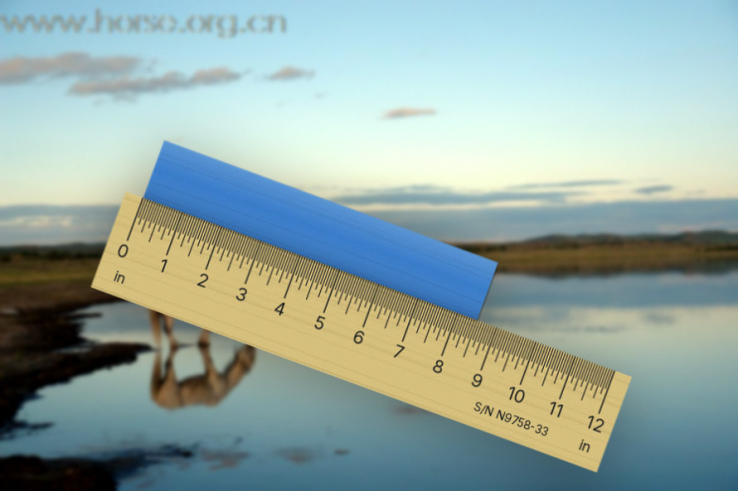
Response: 8.5 in
